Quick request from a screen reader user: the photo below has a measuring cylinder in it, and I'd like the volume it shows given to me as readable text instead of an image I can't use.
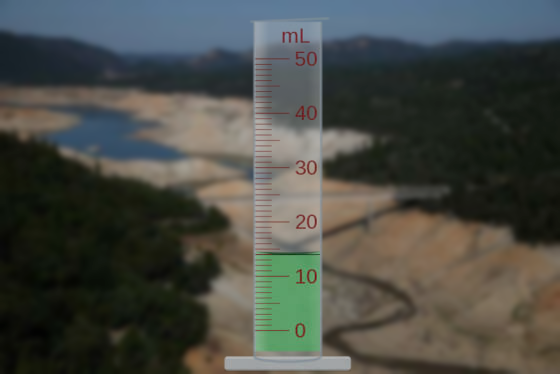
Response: 14 mL
